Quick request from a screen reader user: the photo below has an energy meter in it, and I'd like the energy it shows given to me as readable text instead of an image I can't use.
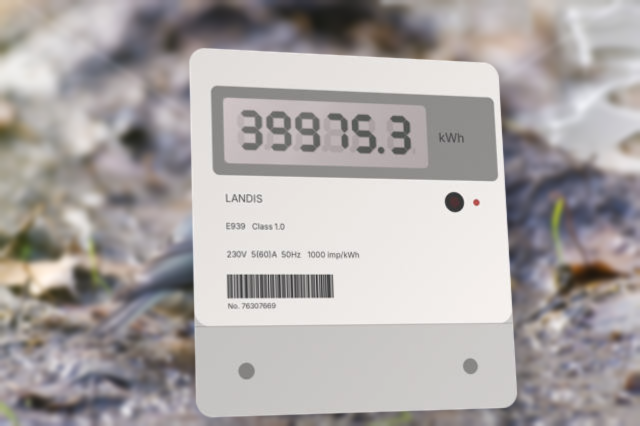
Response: 39975.3 kWh
